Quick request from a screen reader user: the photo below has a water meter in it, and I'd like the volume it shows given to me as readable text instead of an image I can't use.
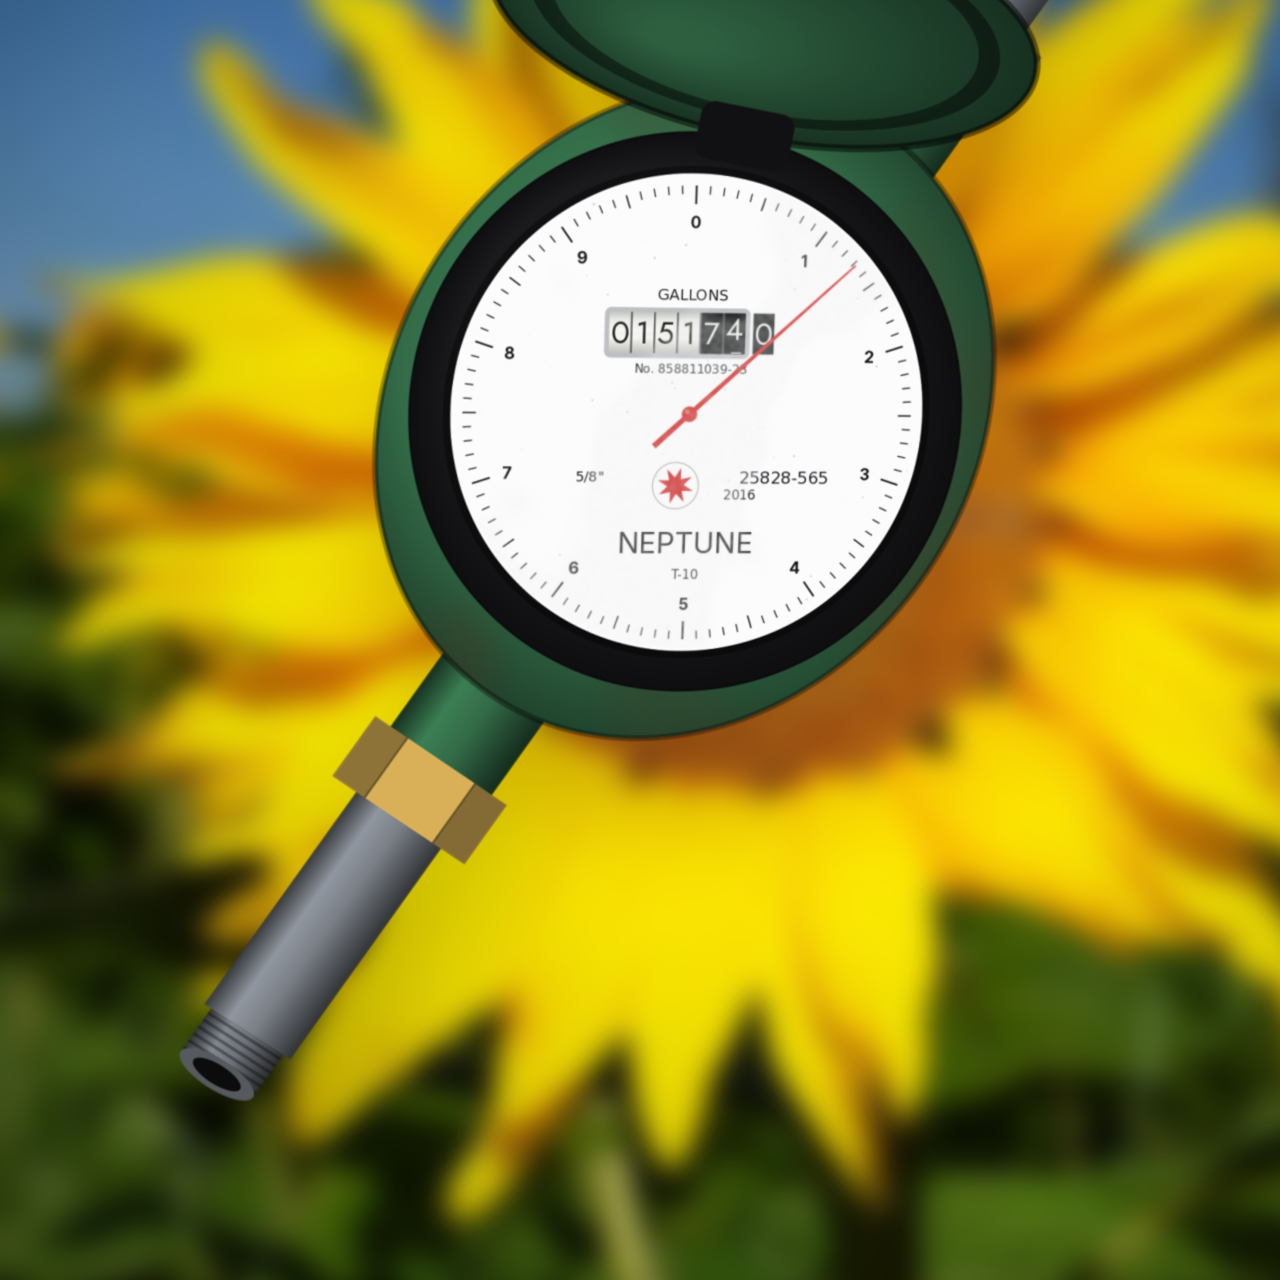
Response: 151741.3 gal
